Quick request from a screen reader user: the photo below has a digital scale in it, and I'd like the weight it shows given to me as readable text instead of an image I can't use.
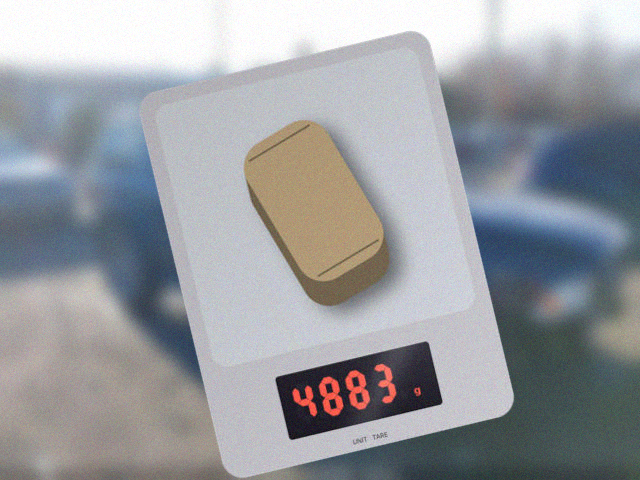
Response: 4883 g
